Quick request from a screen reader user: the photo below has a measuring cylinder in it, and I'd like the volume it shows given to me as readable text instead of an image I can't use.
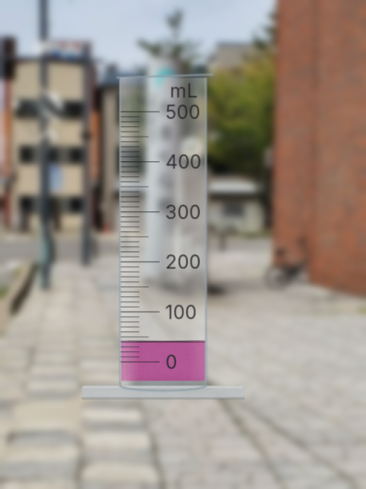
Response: 40 mL
